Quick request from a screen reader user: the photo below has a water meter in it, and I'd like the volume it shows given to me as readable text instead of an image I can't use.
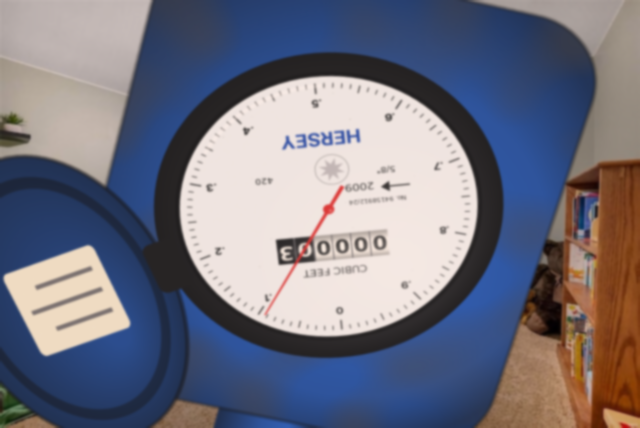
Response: 3.09 ft³
